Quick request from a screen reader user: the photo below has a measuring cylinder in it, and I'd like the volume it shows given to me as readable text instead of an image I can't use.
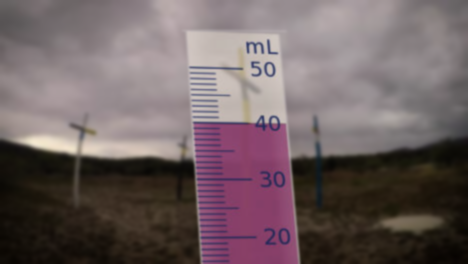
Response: 40 mL
